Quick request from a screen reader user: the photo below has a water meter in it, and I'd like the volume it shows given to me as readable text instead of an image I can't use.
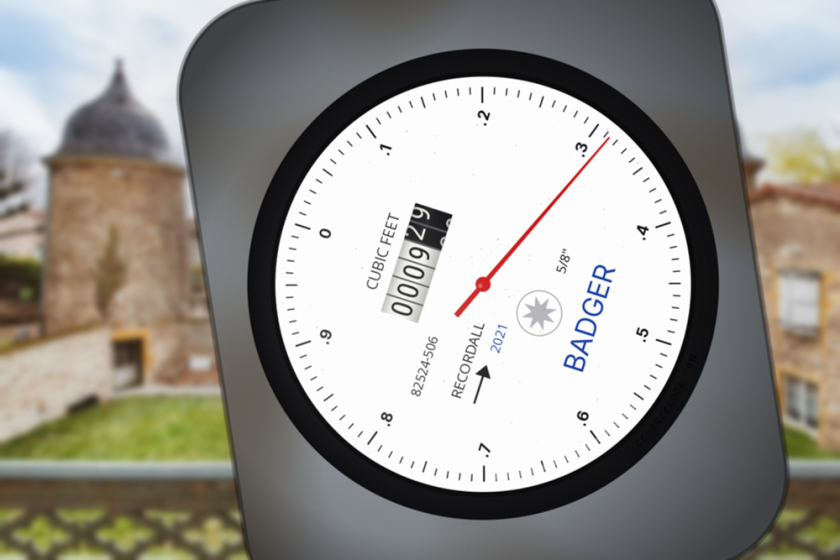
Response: 929.31 ft³
